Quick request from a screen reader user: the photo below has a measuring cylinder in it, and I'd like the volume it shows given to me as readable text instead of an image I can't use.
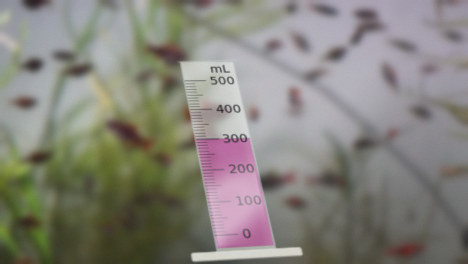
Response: 300 mL
